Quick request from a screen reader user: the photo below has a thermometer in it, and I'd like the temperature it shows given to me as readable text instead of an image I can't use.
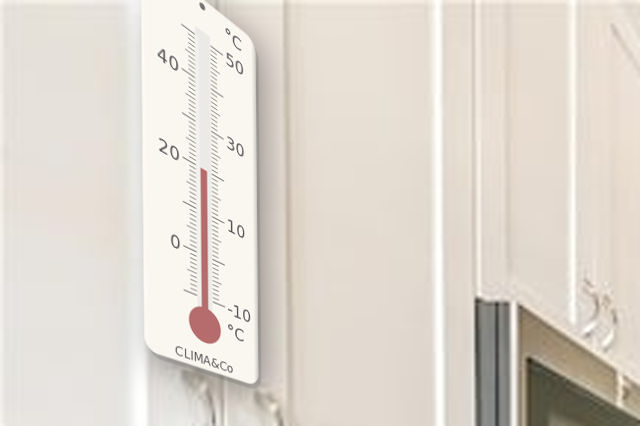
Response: 20 °C
